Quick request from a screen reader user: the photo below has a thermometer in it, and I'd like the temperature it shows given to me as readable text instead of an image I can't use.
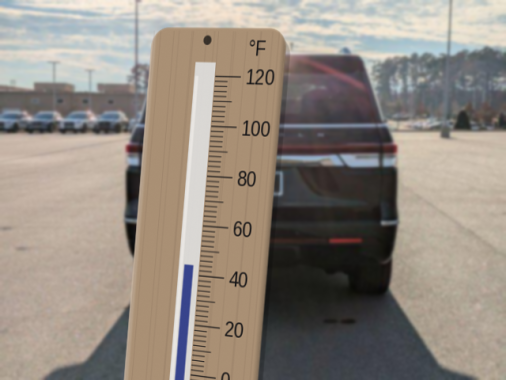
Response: 44 °F
